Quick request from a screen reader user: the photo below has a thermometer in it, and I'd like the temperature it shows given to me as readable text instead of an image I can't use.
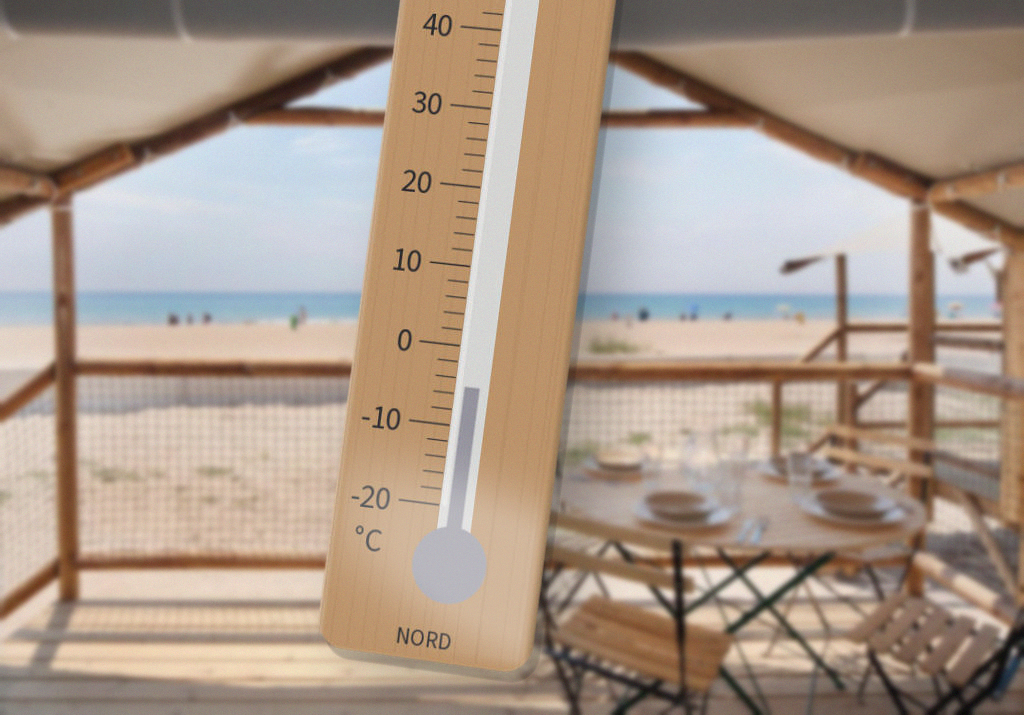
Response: -5 °C
